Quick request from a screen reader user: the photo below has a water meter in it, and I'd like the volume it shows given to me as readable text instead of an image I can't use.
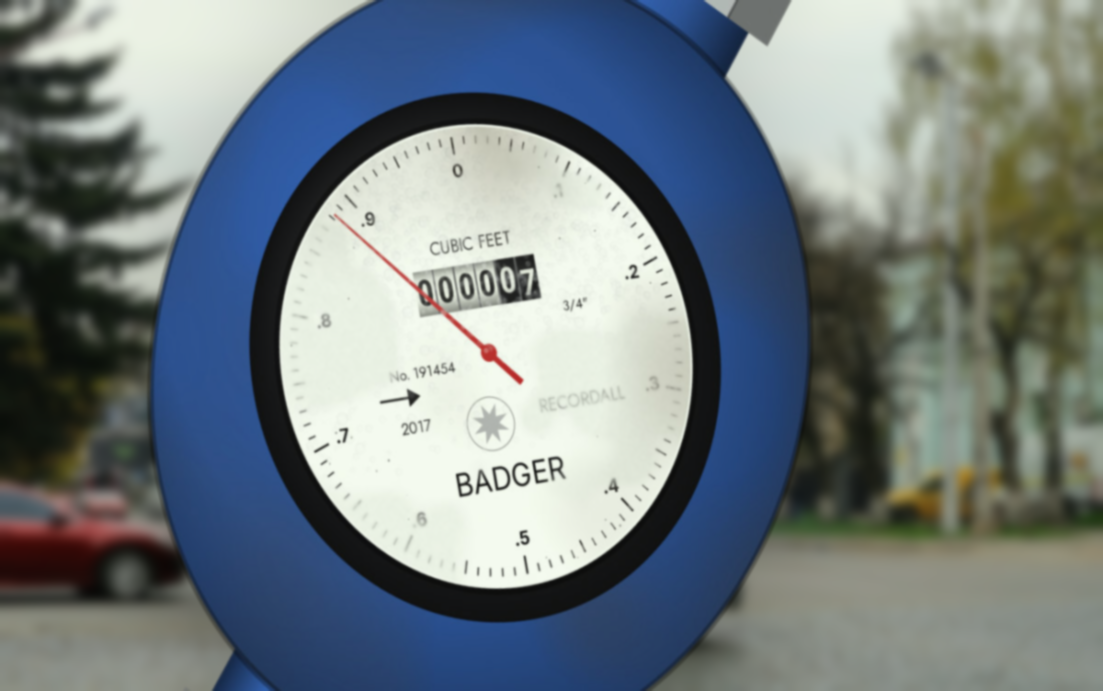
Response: 6.88 ft³
